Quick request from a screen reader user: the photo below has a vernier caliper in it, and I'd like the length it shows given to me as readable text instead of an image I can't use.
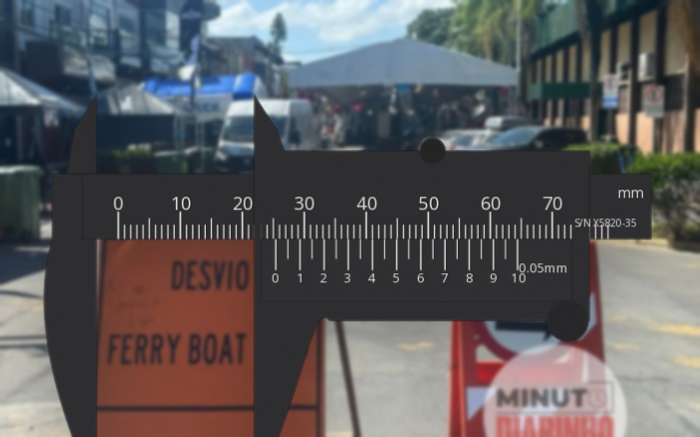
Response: 25.4 mm
